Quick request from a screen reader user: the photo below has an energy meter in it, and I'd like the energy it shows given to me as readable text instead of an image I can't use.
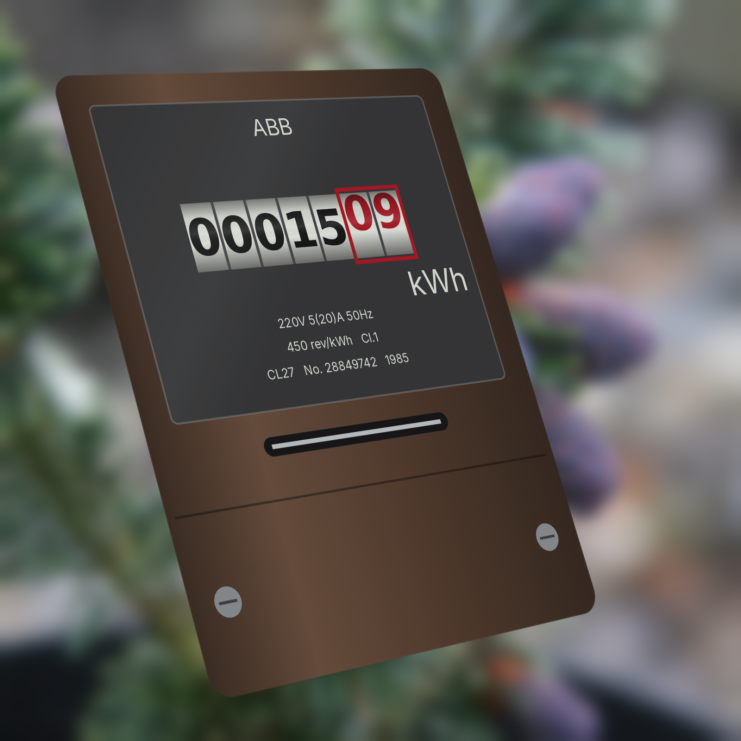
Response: 15.09 kWh
